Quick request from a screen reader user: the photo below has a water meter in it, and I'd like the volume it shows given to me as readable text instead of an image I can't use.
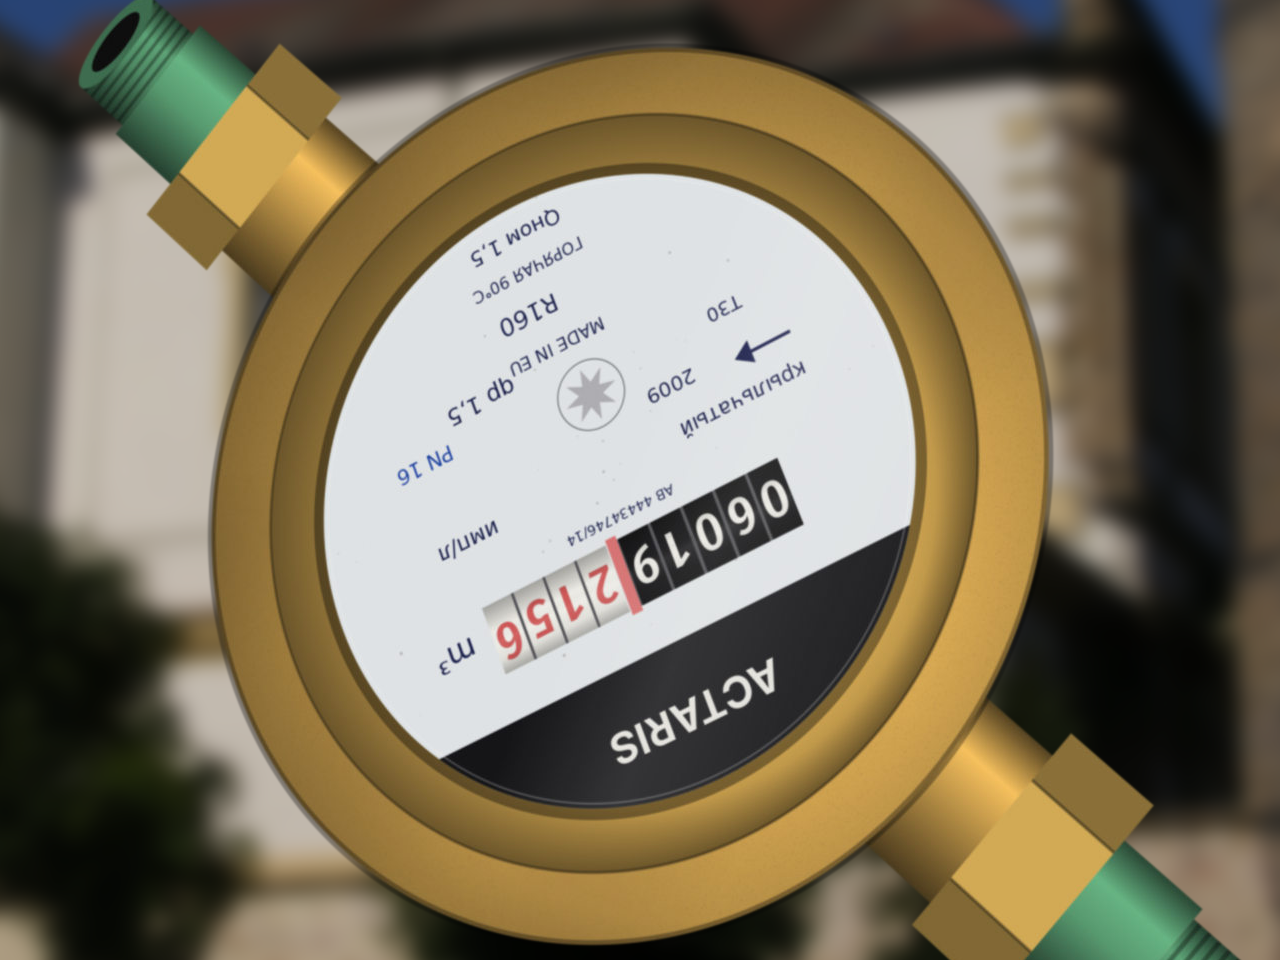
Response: 6019.2156 m³
